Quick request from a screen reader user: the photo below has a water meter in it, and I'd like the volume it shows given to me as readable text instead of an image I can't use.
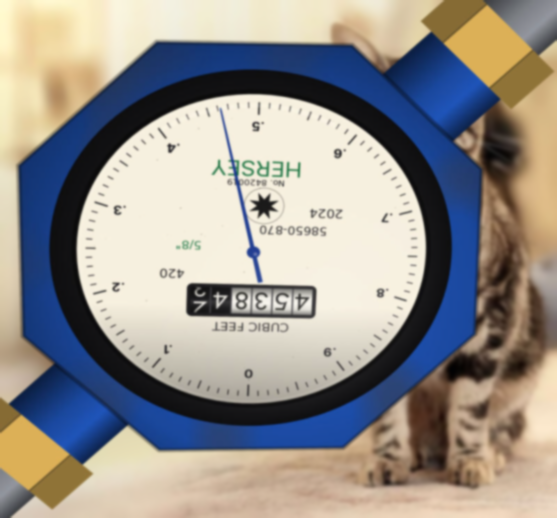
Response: 453842.46 ft³
